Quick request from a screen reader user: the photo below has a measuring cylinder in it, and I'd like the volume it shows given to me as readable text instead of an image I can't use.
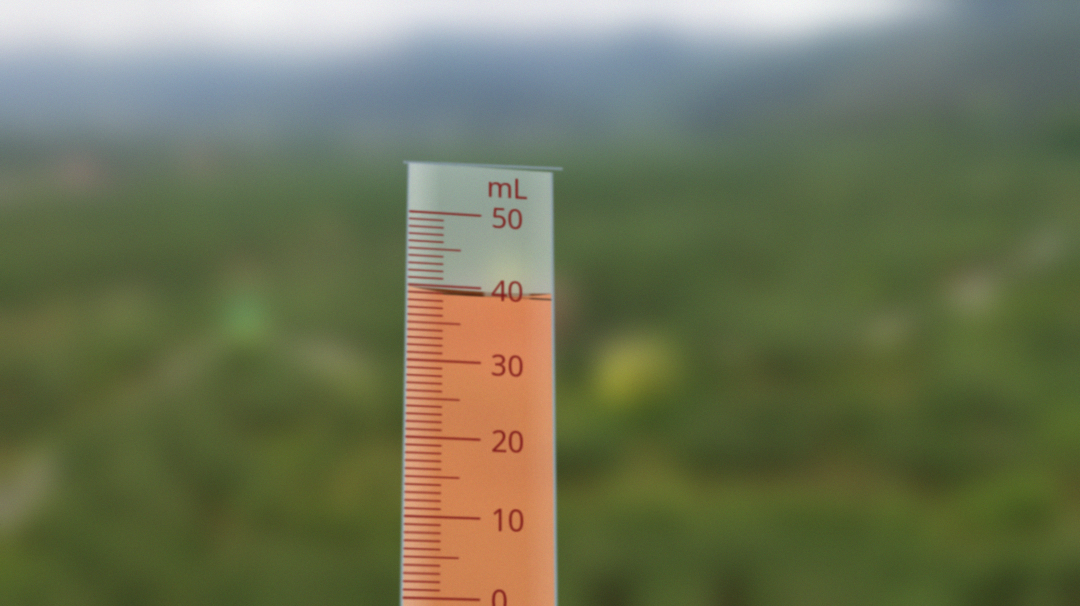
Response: 39 mL
